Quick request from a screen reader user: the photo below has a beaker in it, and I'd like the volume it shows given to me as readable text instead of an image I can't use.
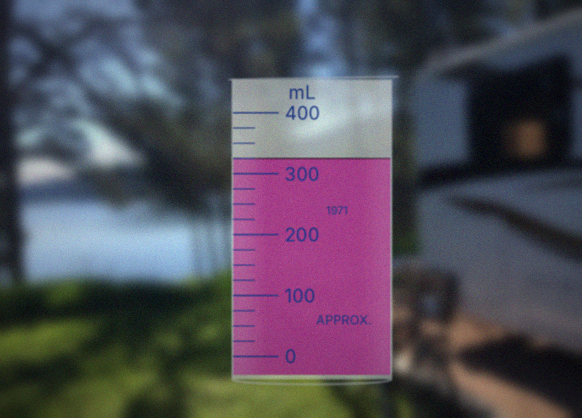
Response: 325 mL
